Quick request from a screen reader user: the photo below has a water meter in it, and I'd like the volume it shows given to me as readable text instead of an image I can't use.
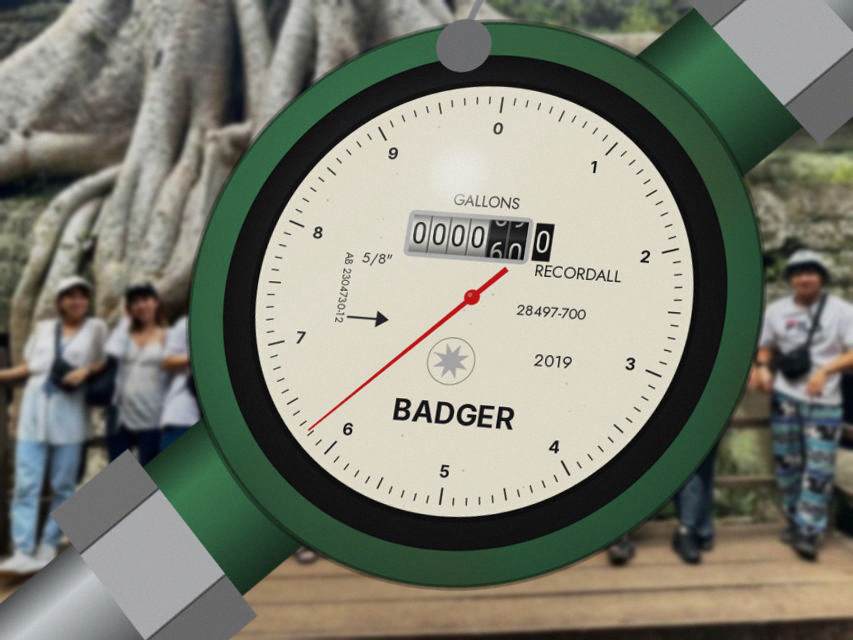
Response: 596.2 gal
